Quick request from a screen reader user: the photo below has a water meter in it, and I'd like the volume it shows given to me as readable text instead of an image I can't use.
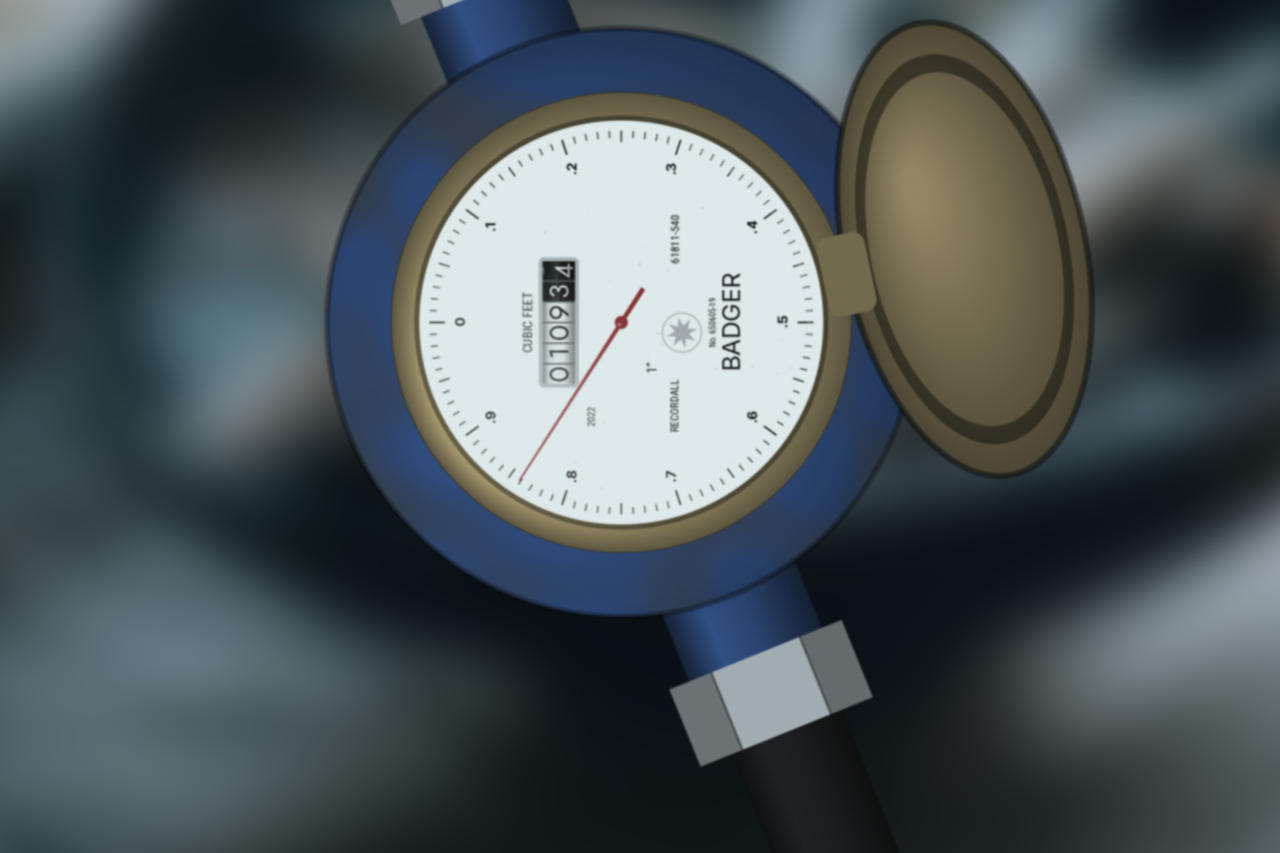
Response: 10933.84 ft³
